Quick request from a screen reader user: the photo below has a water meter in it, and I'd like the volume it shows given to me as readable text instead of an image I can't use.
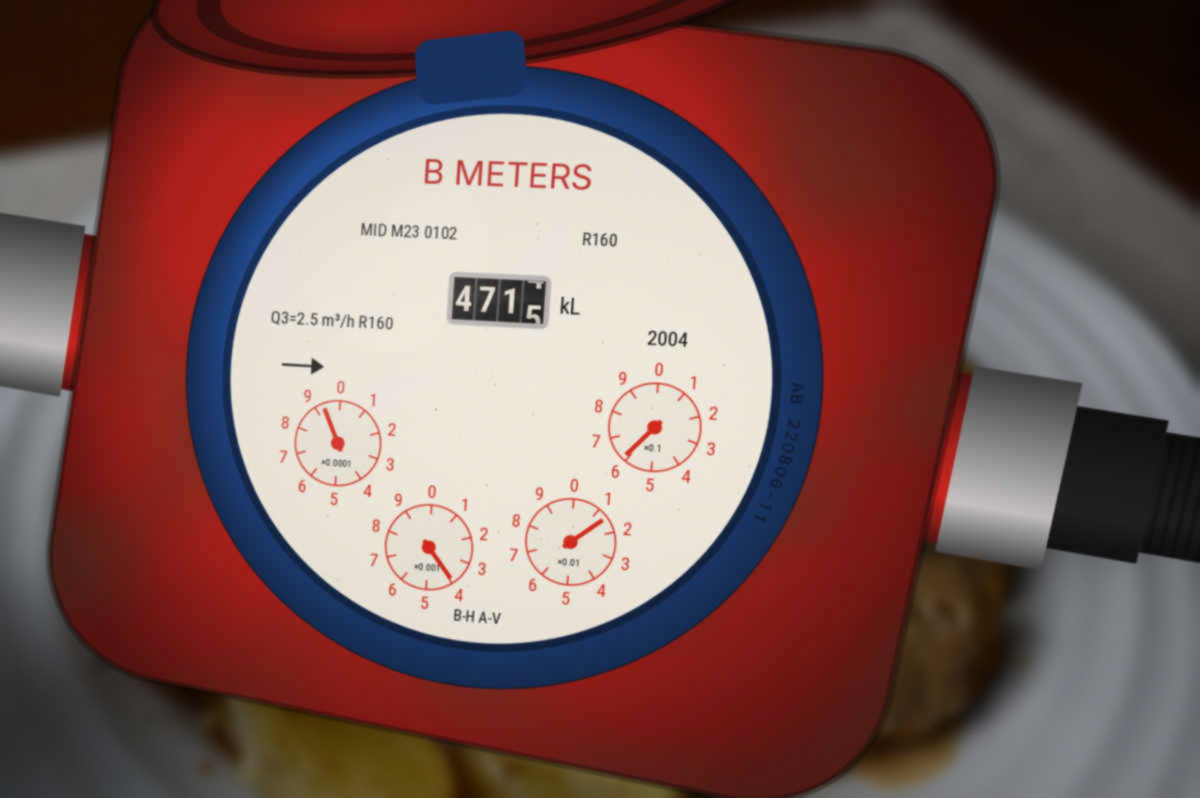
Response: 4714.6139 kL
